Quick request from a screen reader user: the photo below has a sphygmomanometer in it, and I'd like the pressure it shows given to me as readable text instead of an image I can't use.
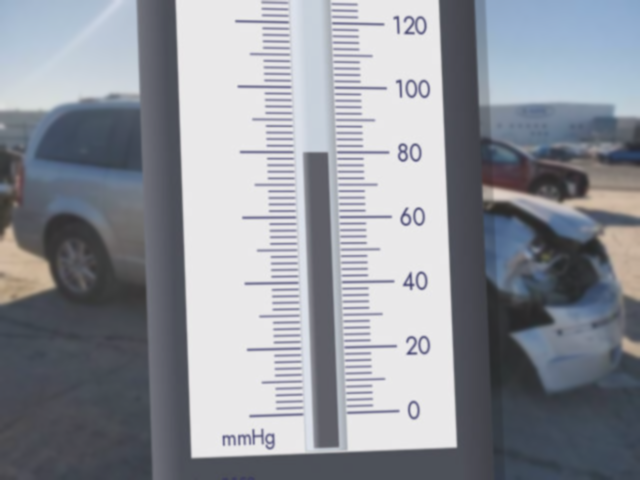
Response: 80 mmHg
